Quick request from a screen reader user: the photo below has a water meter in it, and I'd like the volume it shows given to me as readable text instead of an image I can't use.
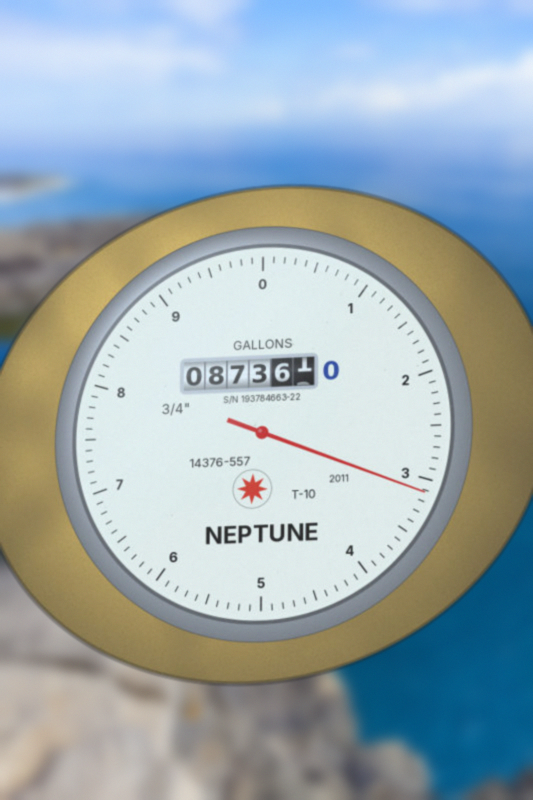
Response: 873613.1 gal
